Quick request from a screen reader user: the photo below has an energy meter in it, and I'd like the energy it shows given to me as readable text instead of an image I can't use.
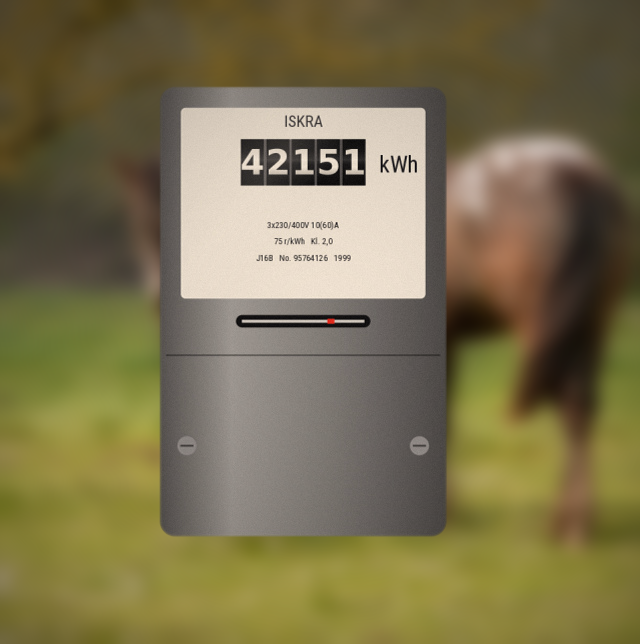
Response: 42151 kWh
